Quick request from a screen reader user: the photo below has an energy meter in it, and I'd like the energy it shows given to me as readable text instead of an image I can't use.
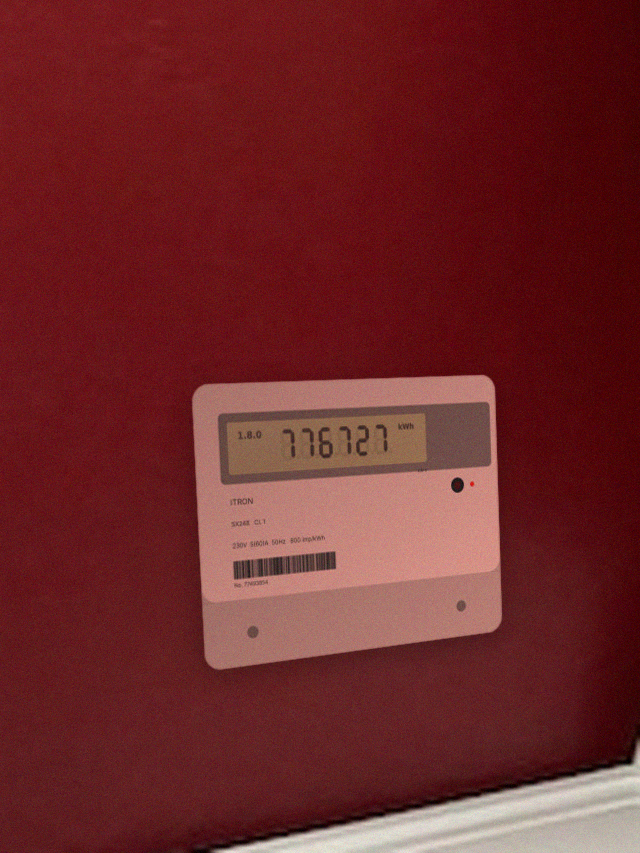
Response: 776727 kWh
